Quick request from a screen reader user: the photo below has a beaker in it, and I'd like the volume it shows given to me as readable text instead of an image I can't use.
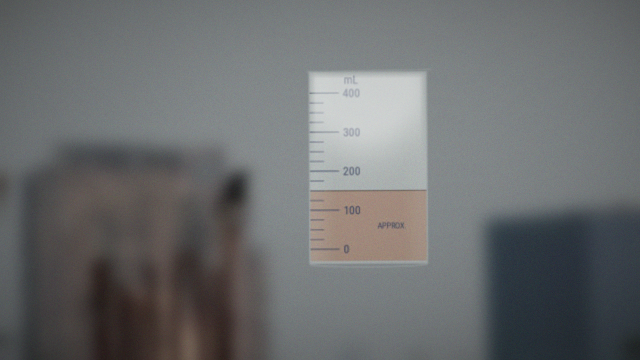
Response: 150 mL
